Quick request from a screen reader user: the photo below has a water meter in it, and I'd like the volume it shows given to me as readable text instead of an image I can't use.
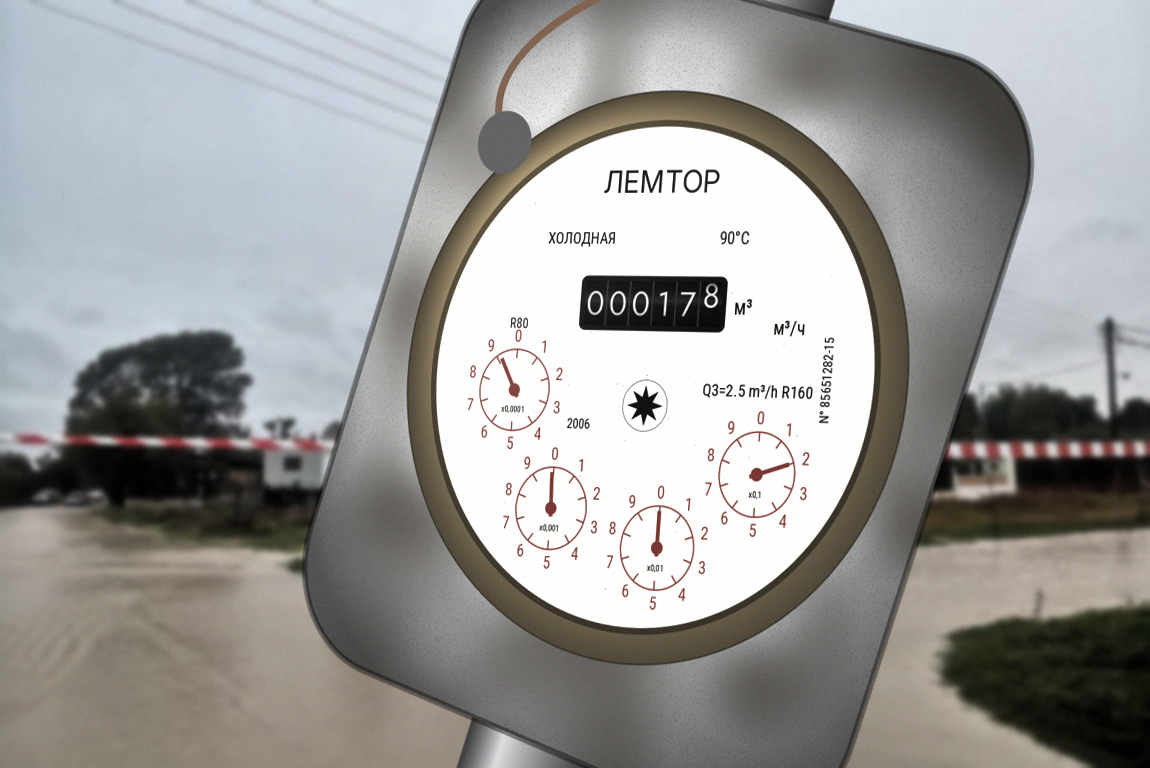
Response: 178.1999 m³
